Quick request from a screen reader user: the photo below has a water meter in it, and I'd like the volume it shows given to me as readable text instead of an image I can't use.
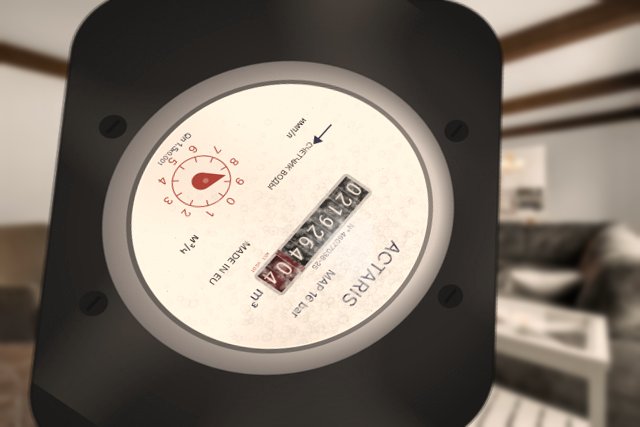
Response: 219264.038 m³
